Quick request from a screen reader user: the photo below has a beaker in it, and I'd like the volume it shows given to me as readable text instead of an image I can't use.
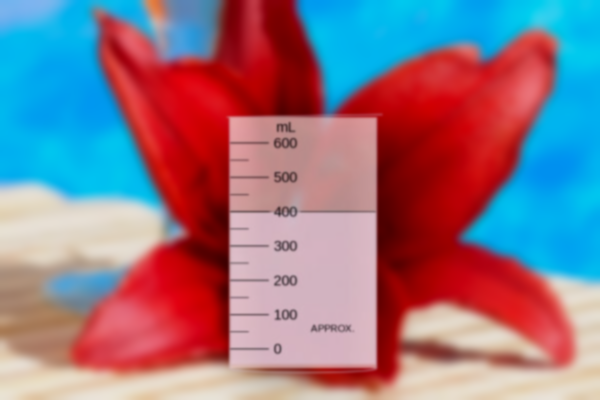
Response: 400 mL
